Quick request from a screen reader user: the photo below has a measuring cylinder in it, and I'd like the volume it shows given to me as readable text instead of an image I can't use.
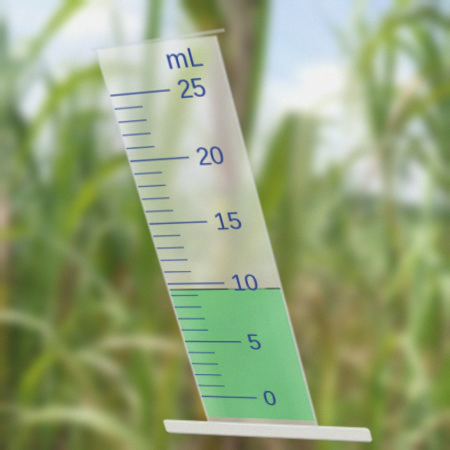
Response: 9.5 mL
